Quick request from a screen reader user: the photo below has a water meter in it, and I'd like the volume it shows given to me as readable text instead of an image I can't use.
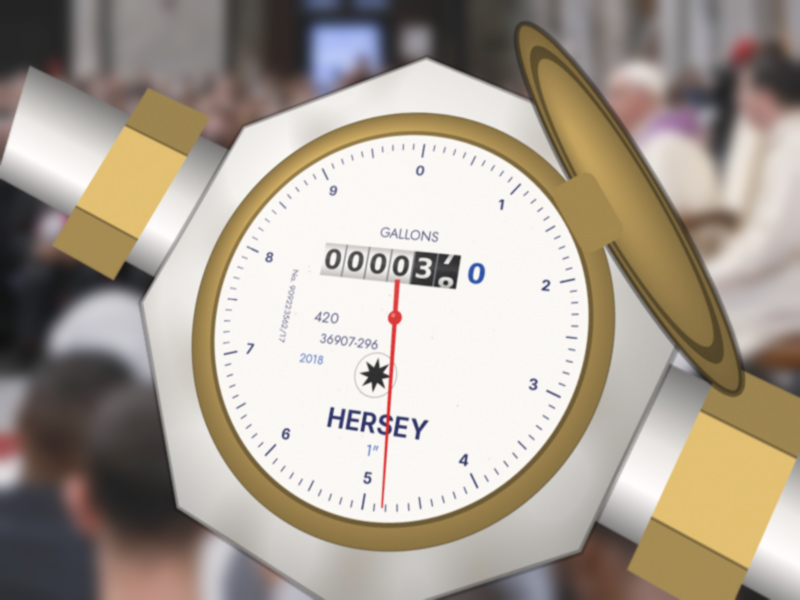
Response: 374.8 gal
